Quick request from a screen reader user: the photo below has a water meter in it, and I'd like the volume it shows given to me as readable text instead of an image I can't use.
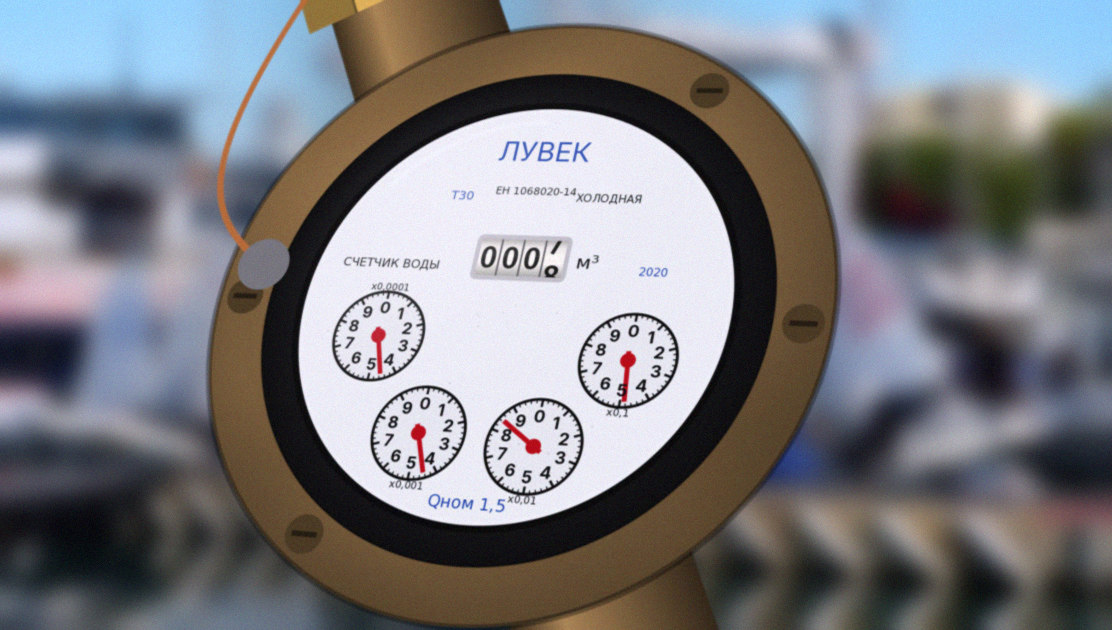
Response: 7.4844 m³
